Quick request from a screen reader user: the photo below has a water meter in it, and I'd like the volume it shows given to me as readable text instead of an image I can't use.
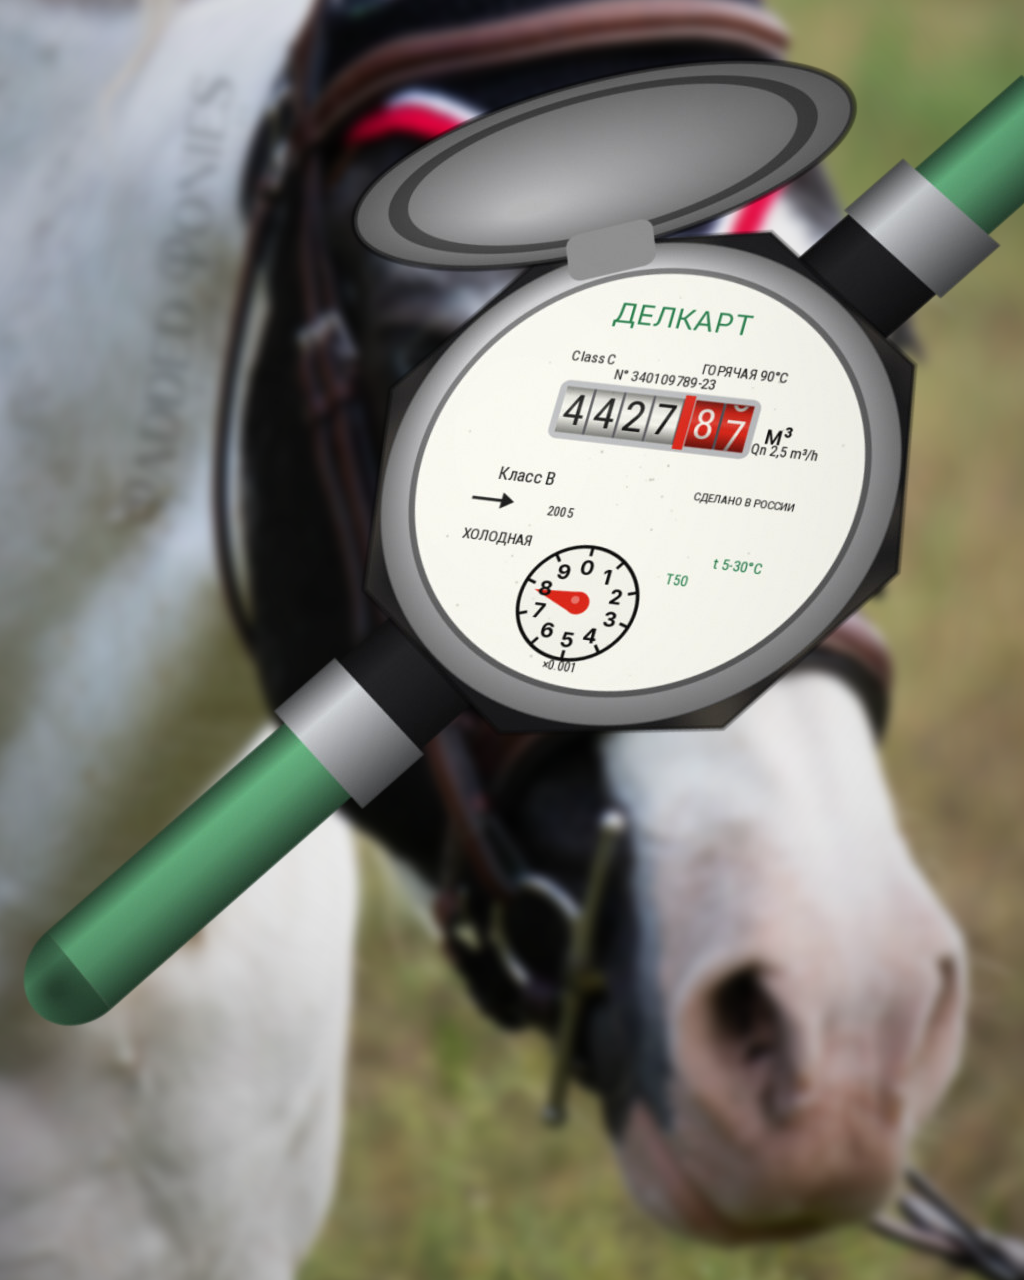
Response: 4427.867 m³
